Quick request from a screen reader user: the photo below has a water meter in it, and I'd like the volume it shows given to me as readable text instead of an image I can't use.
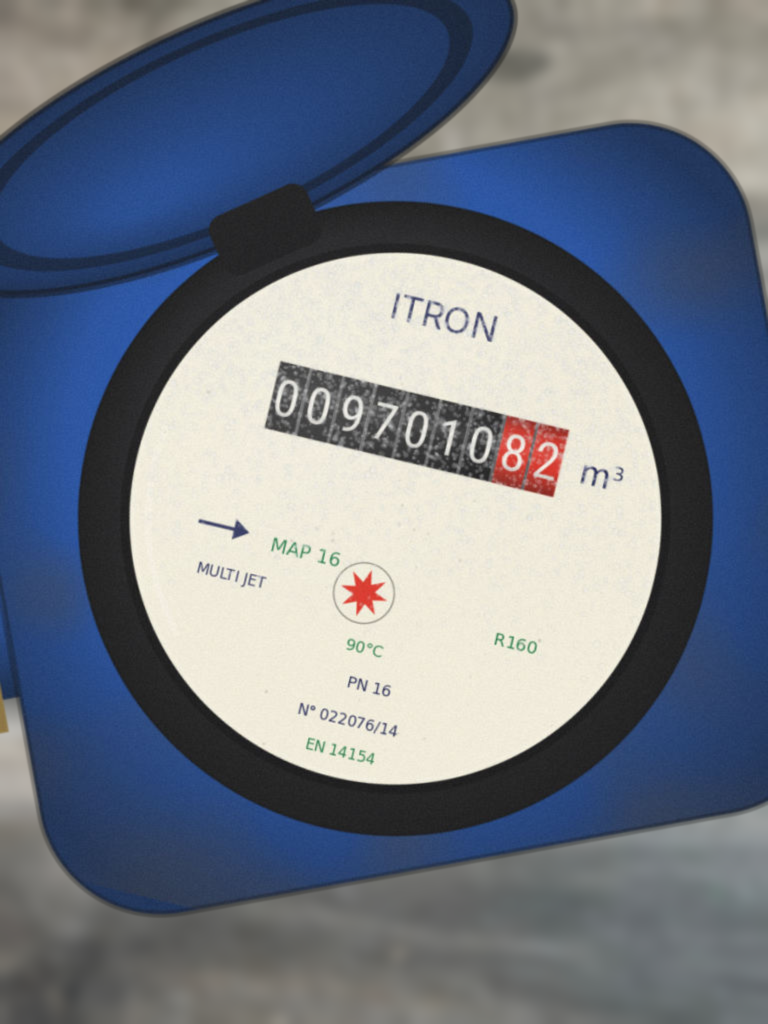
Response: 97010.82 m³
